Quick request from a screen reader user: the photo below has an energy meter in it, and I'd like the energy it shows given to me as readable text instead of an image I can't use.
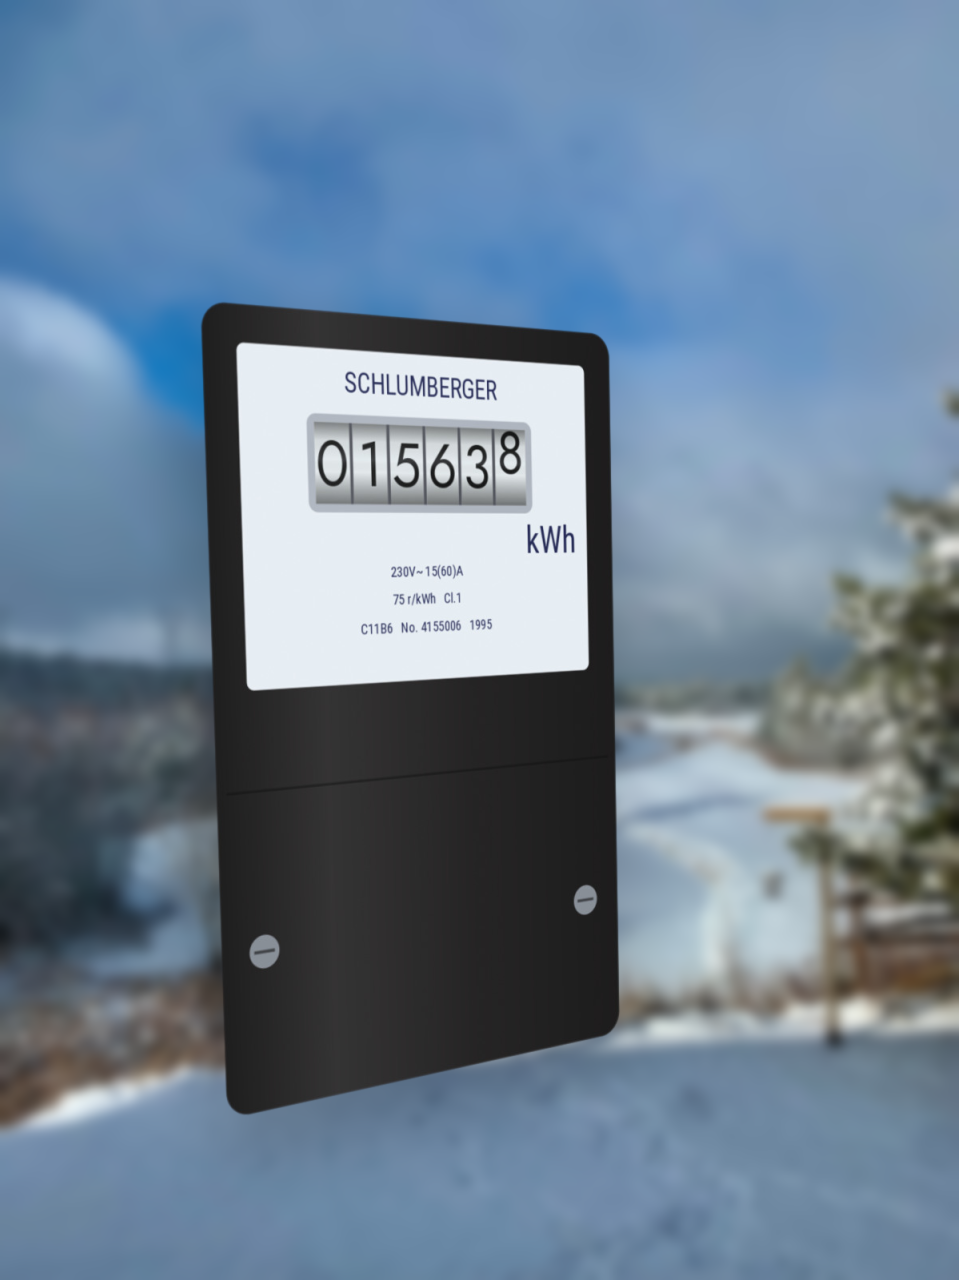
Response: 15638 kWh
